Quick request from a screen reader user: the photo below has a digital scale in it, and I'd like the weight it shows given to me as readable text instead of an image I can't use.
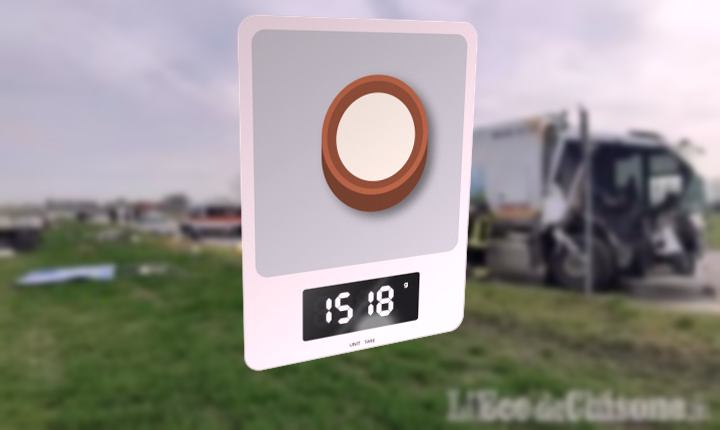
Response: 1518 g
